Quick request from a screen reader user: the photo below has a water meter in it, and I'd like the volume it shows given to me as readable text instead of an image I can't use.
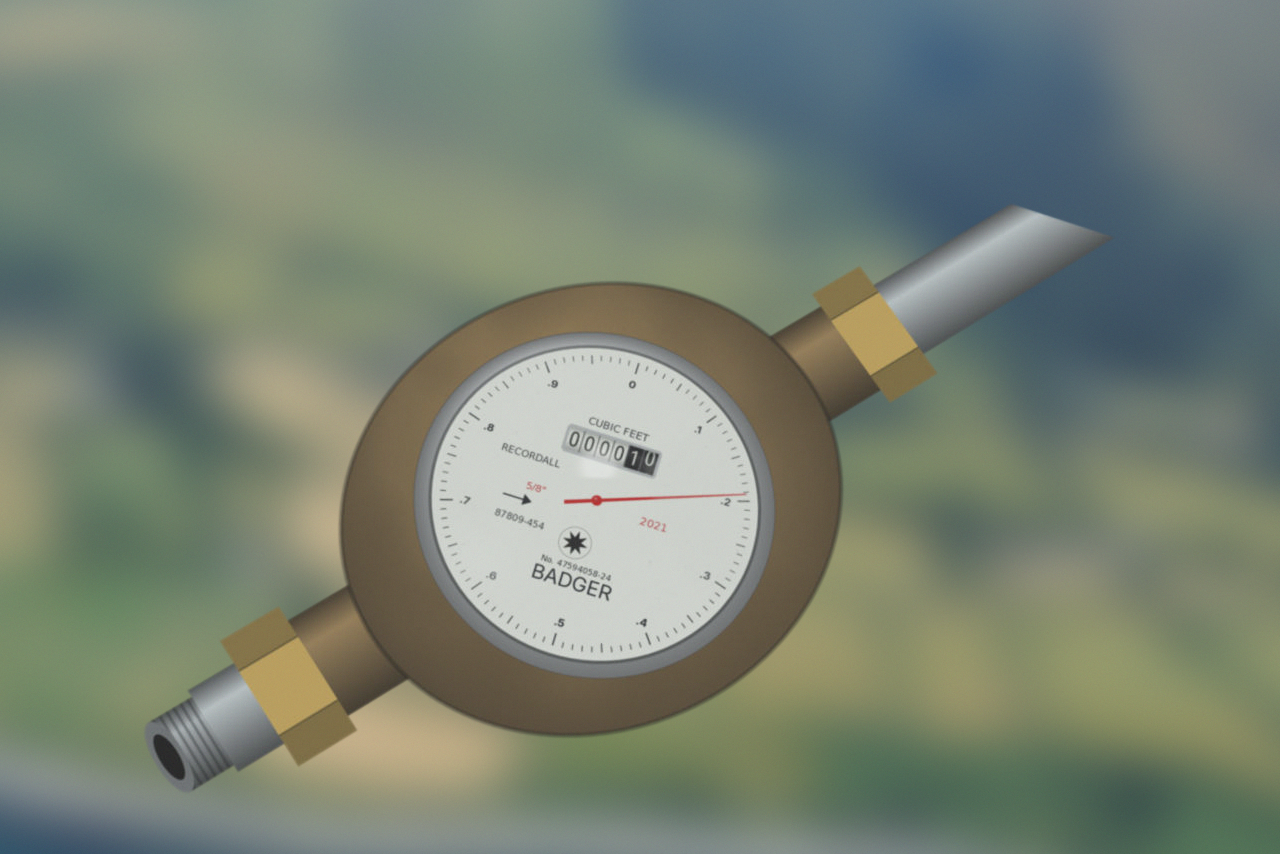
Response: 10.19 ft³
